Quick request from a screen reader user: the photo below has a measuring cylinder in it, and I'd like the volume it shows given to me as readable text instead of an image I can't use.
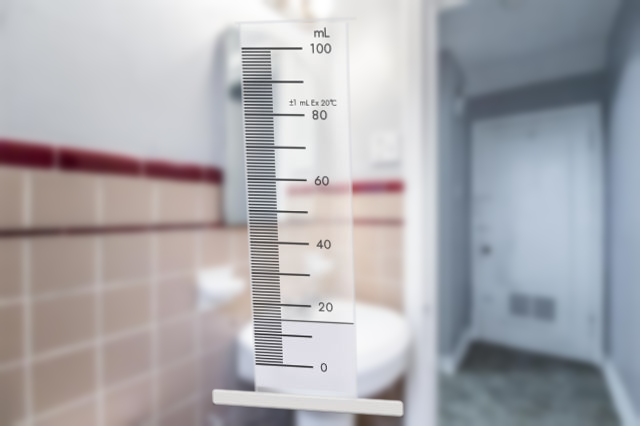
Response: 15 mL
